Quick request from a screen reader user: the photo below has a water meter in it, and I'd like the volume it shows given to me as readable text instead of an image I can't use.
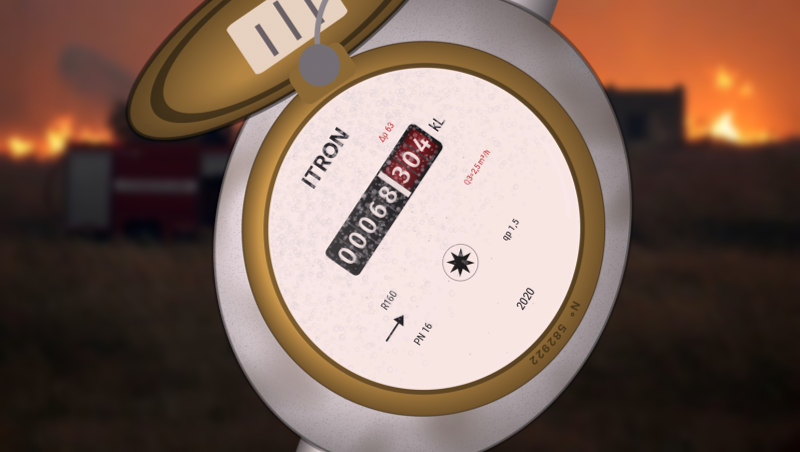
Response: 68.304 kL
